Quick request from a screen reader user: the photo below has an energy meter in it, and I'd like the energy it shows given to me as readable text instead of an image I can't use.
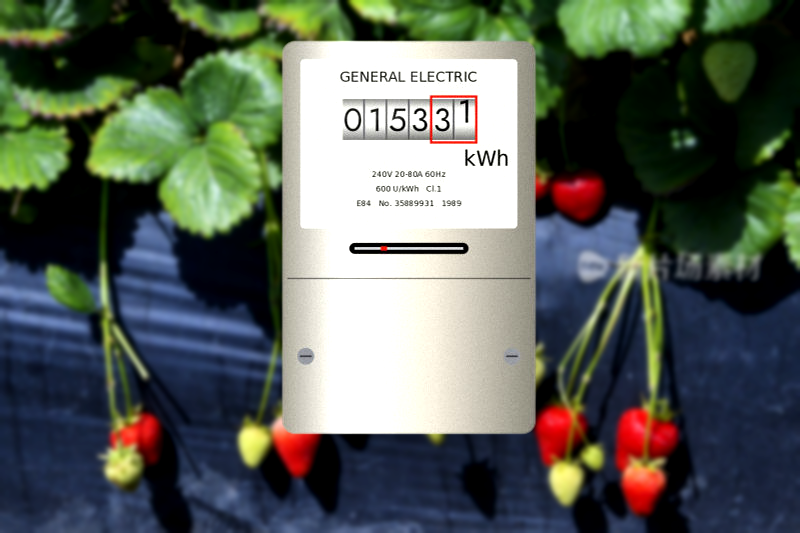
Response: 153.31 kWh
